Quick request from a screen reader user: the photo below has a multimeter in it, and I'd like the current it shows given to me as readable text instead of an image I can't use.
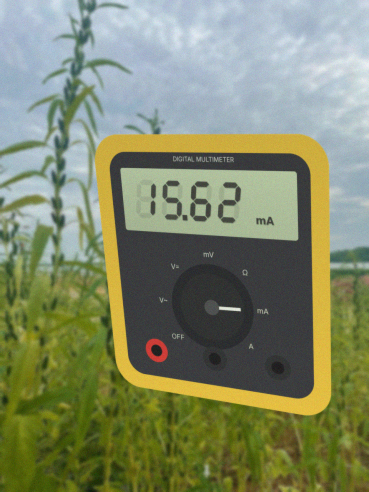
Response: 15.62 mA
